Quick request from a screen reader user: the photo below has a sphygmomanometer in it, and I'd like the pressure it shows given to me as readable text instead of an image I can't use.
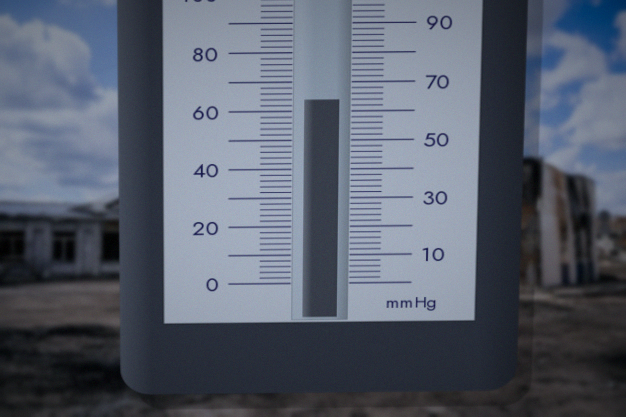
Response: 64 mmHg
